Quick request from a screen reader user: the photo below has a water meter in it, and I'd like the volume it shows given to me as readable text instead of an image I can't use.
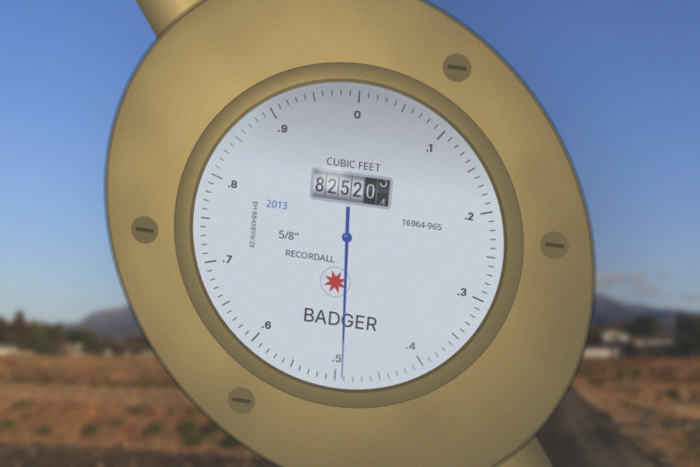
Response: 825203.49 ft³
